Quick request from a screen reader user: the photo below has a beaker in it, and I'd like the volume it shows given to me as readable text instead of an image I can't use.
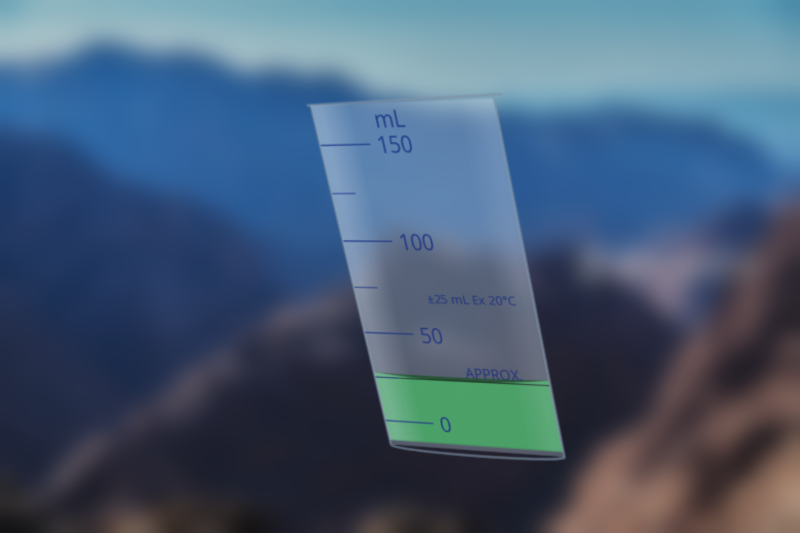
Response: 25 mL
